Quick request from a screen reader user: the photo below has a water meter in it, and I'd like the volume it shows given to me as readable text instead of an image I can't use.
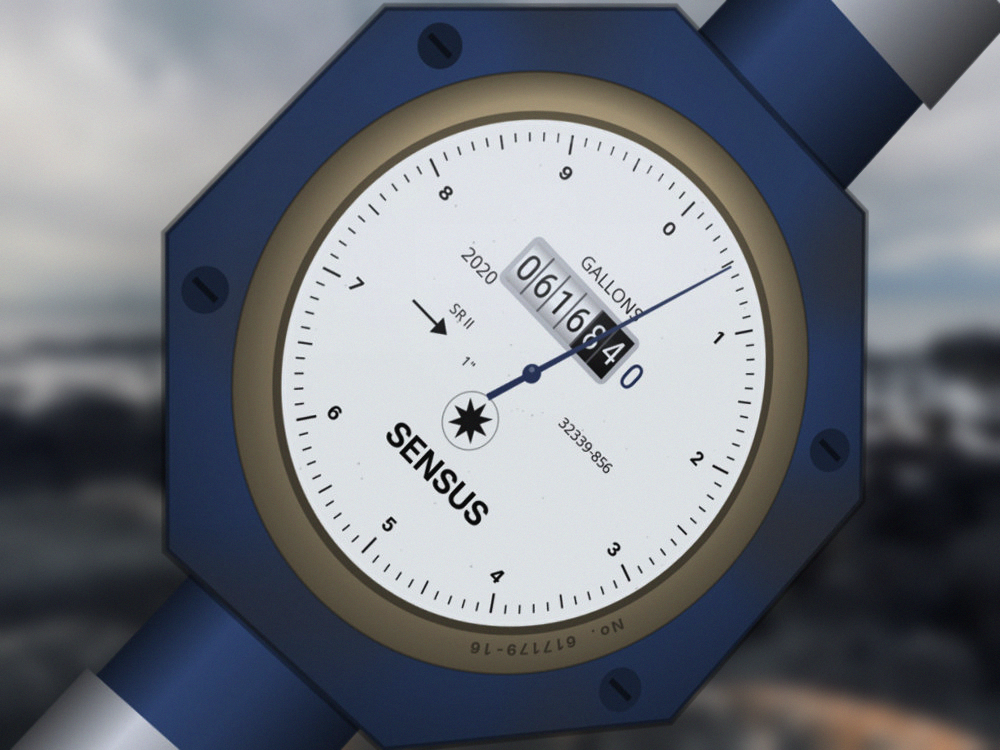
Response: 616840.5 gal
